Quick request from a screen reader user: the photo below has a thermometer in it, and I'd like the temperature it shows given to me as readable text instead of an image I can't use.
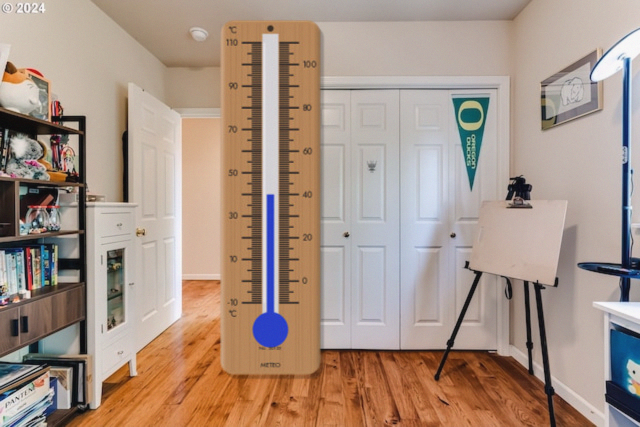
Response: 40 °C
